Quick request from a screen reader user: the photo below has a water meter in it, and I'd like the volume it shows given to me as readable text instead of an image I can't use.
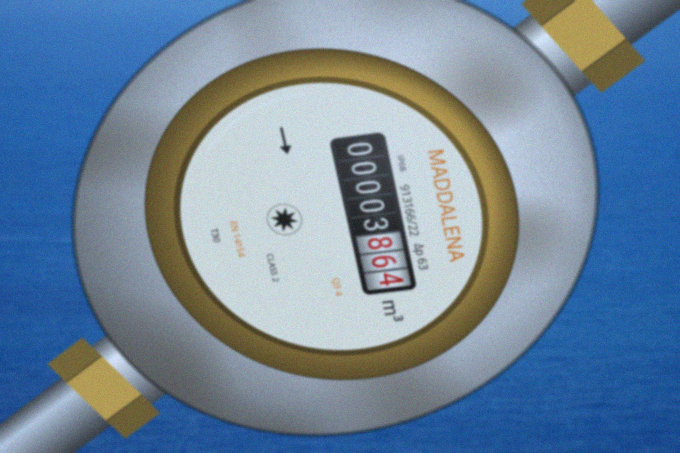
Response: 3.864 m³
